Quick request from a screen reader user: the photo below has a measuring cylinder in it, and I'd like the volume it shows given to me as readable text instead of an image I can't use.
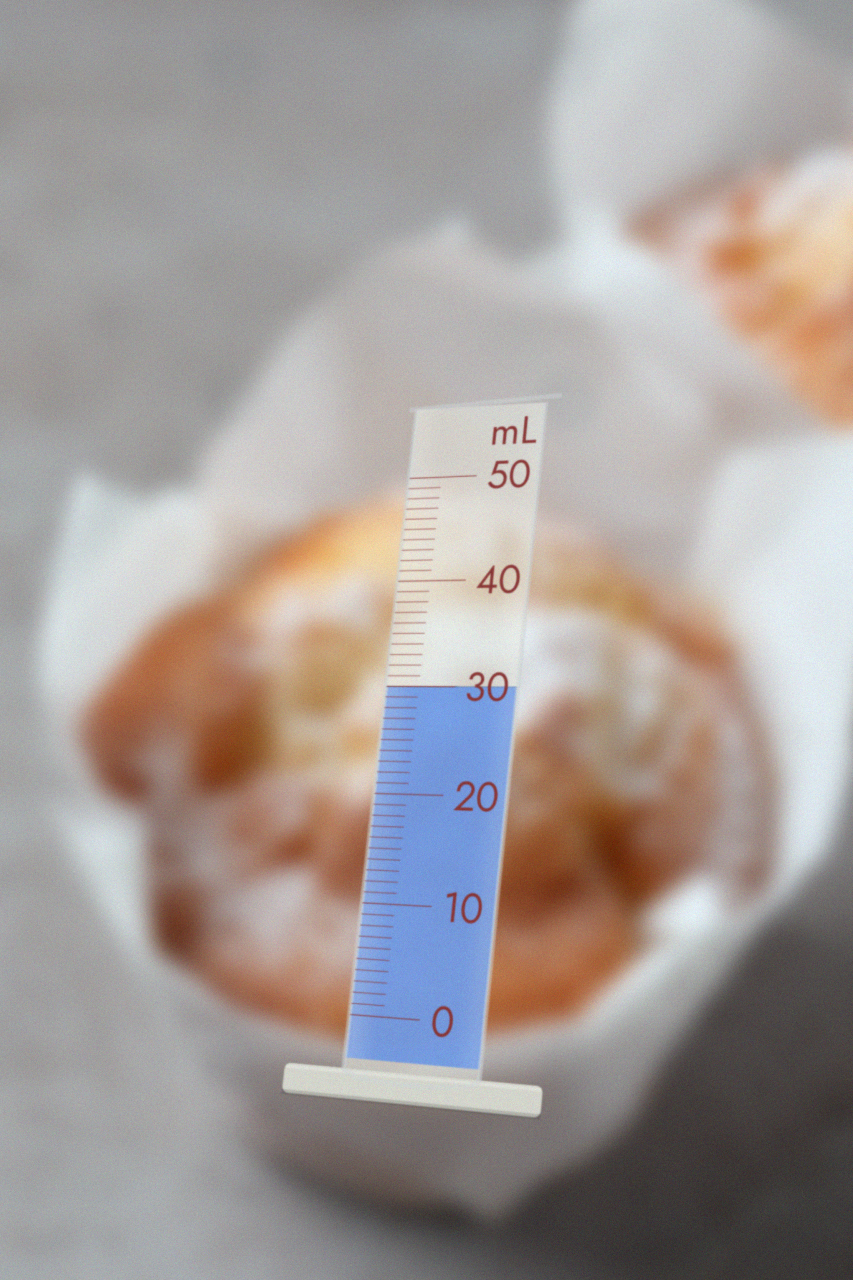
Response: 30 mL
